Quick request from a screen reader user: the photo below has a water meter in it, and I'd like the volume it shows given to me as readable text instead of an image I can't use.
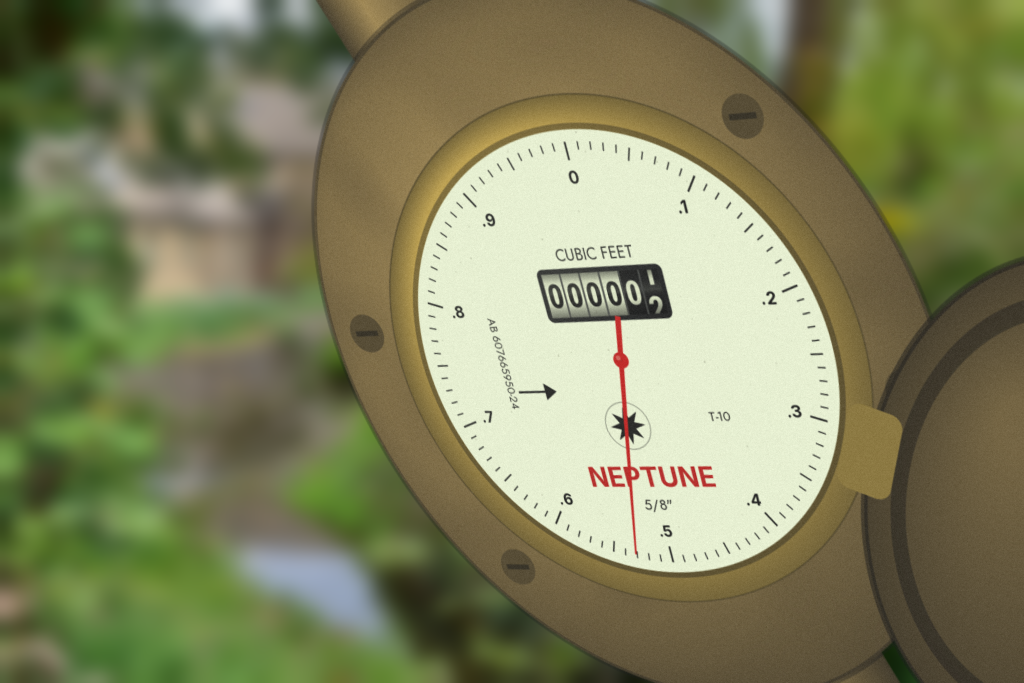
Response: 1.53 ft³
